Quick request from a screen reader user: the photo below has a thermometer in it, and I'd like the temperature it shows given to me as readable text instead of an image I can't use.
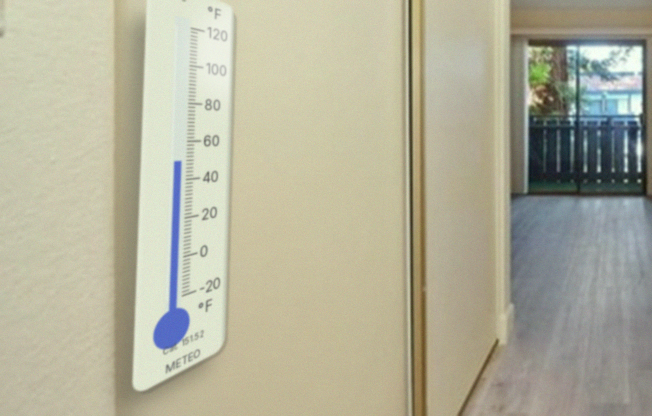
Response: 50 °F
